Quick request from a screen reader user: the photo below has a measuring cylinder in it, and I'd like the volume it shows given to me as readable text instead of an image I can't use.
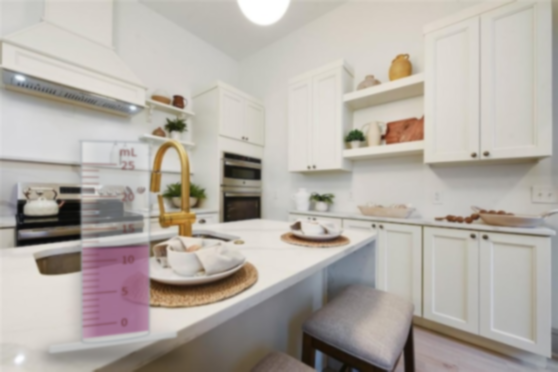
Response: 12 mL
